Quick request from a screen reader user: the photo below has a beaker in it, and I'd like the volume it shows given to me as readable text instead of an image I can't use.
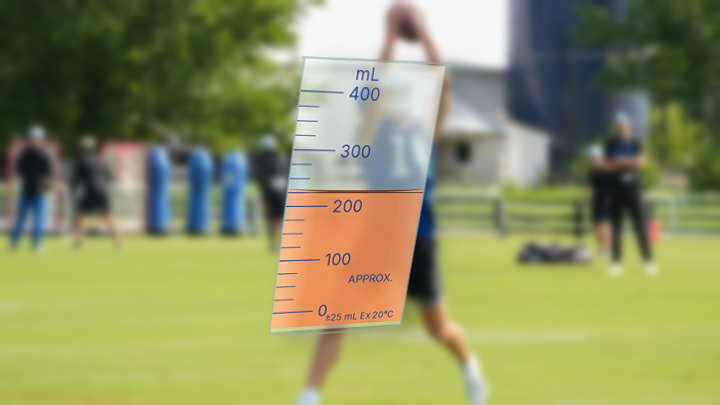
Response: 225 mL
